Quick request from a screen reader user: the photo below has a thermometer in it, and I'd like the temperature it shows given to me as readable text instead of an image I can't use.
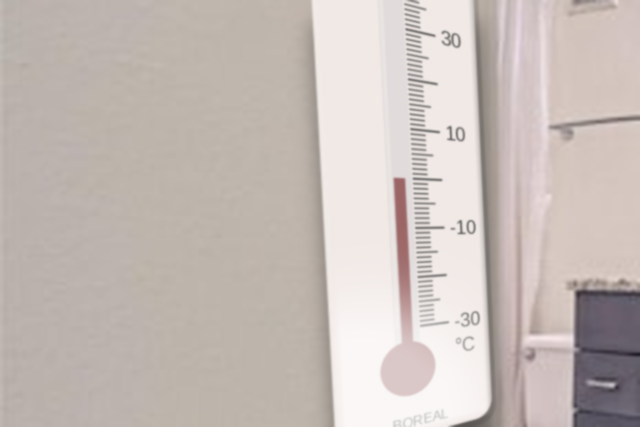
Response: 0 °C
